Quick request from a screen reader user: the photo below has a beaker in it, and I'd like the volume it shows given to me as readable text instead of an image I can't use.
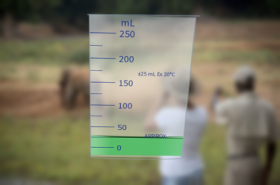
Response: 25 mL
